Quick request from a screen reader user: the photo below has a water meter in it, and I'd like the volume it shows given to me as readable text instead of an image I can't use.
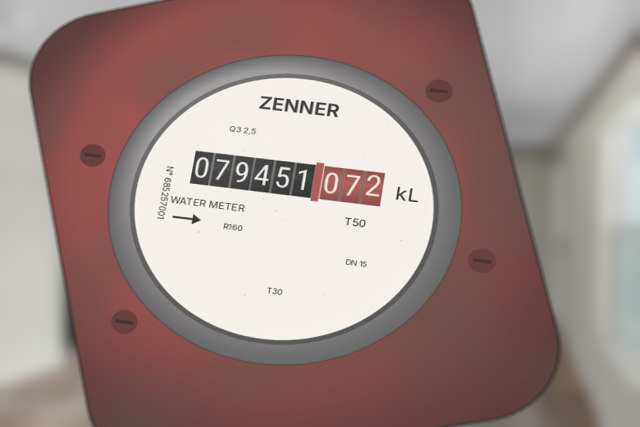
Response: 79451.072 kL
